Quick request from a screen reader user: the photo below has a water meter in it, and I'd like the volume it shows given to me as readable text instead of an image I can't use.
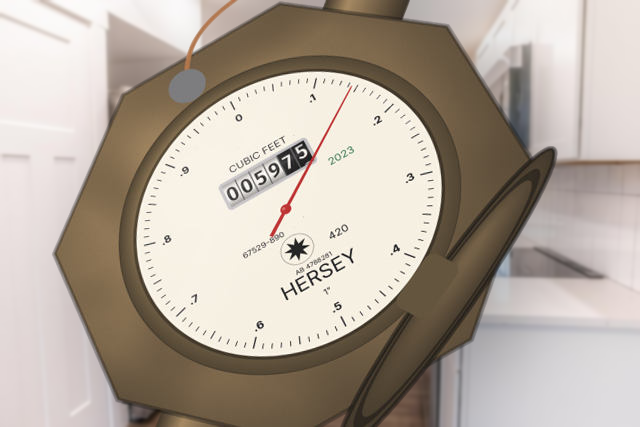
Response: 5975.14 ft³
